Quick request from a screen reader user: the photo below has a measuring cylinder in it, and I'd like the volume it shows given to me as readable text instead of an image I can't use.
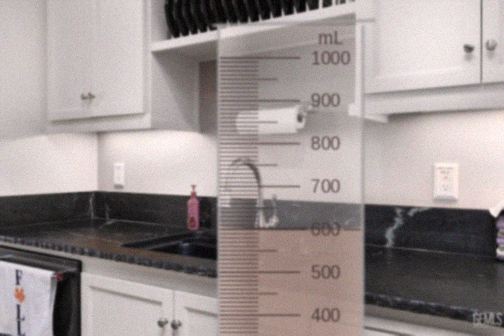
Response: 600 mL
